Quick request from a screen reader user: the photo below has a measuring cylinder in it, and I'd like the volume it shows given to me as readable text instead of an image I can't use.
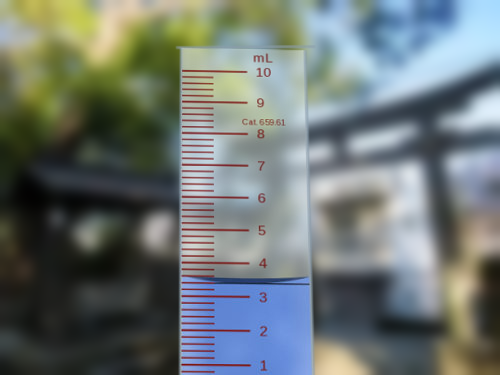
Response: 3.4 mL
